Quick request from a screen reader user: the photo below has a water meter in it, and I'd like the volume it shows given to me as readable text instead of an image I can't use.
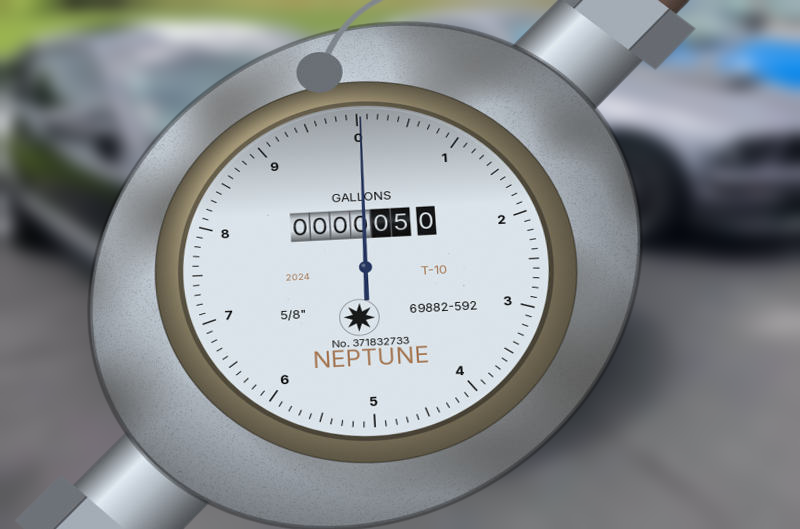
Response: 50.0 gal
